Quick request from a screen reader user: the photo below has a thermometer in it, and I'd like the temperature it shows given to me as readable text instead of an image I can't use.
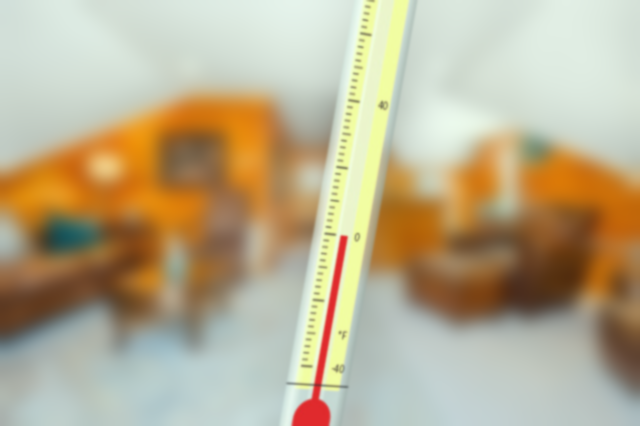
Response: 0 °F
